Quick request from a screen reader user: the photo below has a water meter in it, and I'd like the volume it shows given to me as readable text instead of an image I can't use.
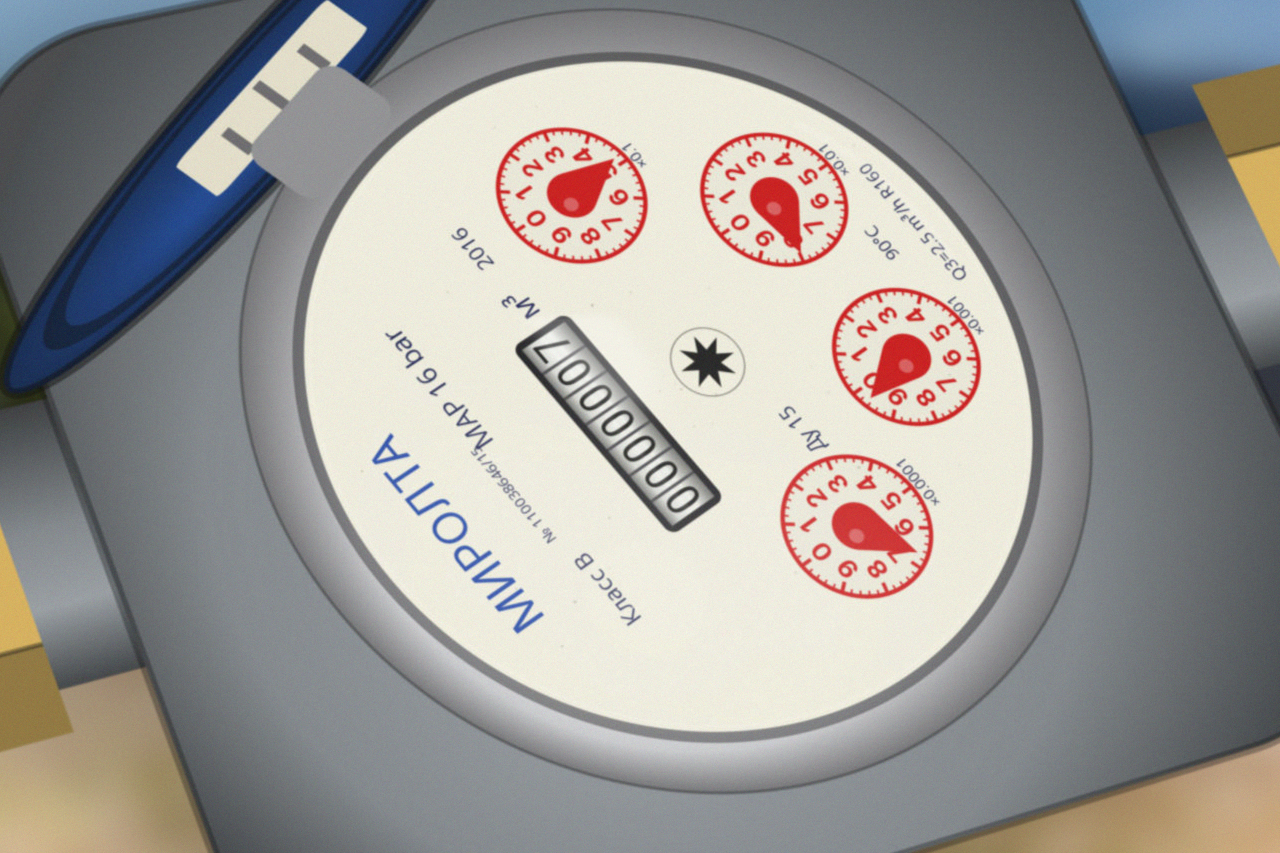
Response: 7.4796 m³
